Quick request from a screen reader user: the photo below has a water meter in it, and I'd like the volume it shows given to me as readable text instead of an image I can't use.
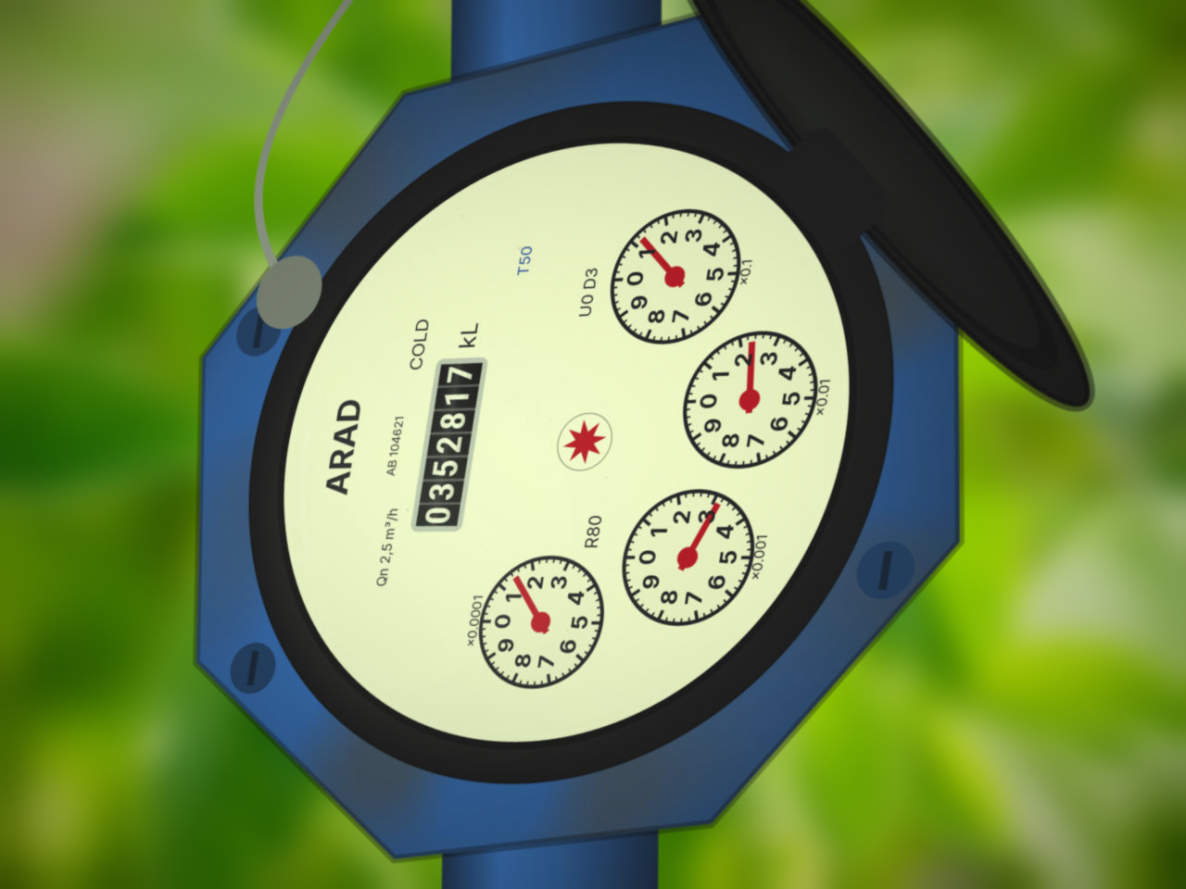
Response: 352817.1231 kL
